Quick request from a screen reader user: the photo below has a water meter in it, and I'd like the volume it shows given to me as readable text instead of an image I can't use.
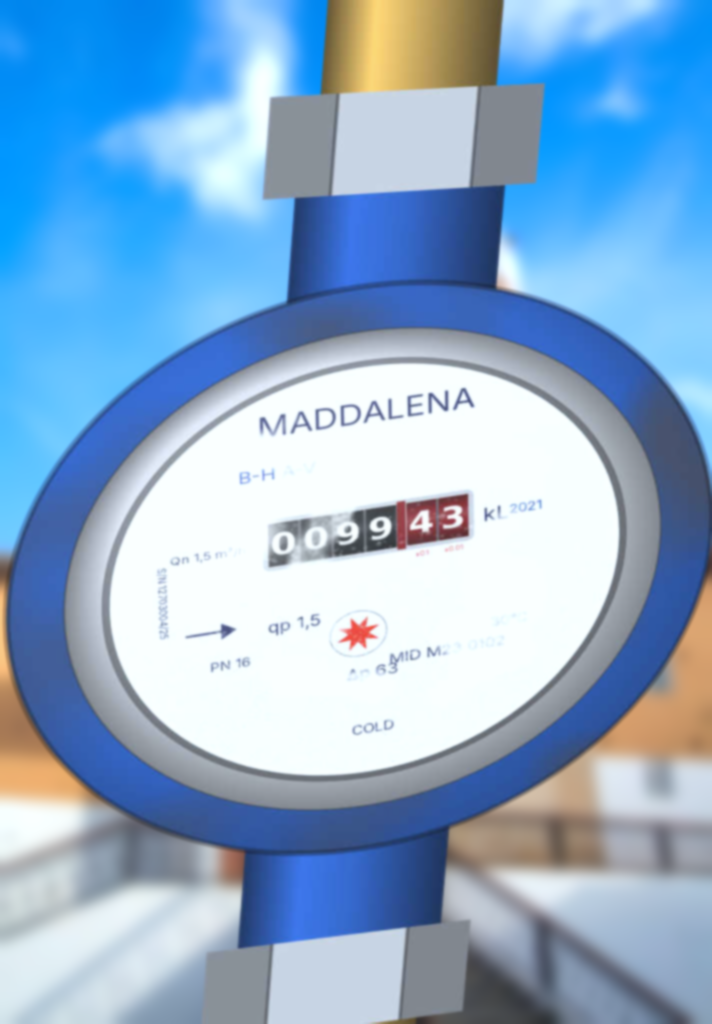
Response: 99.43 kL
